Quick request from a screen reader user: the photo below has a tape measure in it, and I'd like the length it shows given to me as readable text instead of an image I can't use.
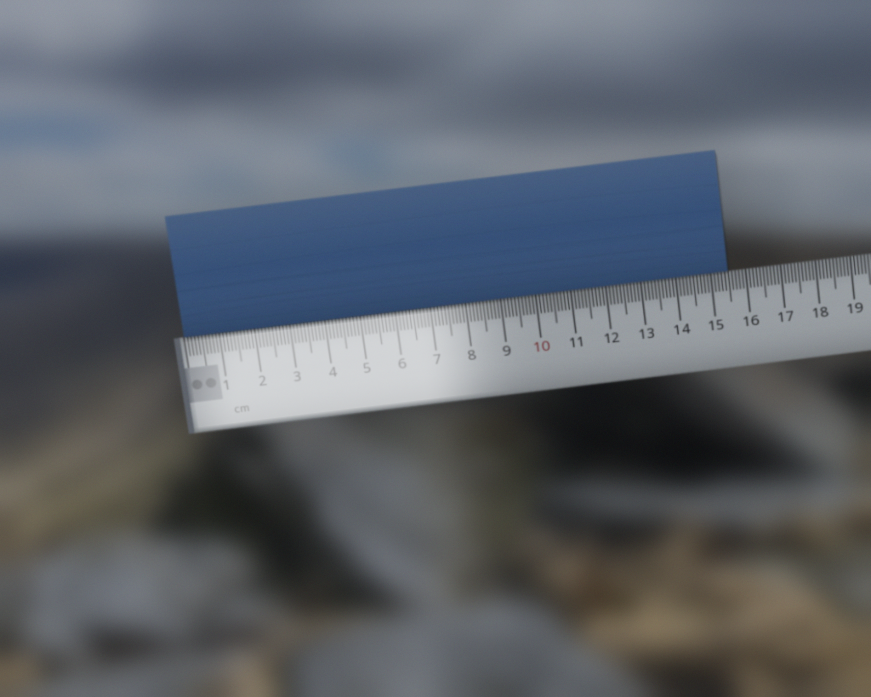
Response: 15.5 cm
